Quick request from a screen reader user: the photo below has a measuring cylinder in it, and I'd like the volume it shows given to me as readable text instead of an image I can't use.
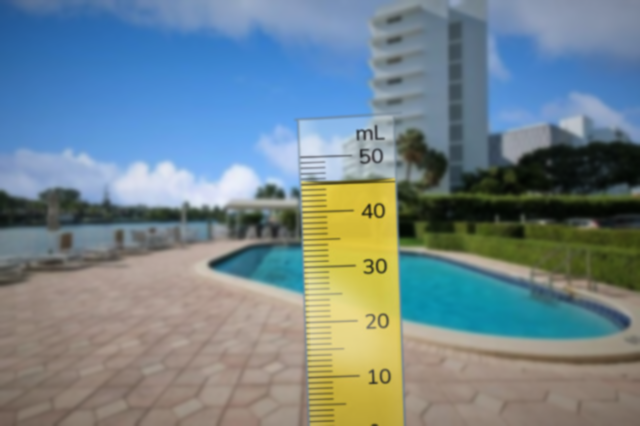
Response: 45 mL
